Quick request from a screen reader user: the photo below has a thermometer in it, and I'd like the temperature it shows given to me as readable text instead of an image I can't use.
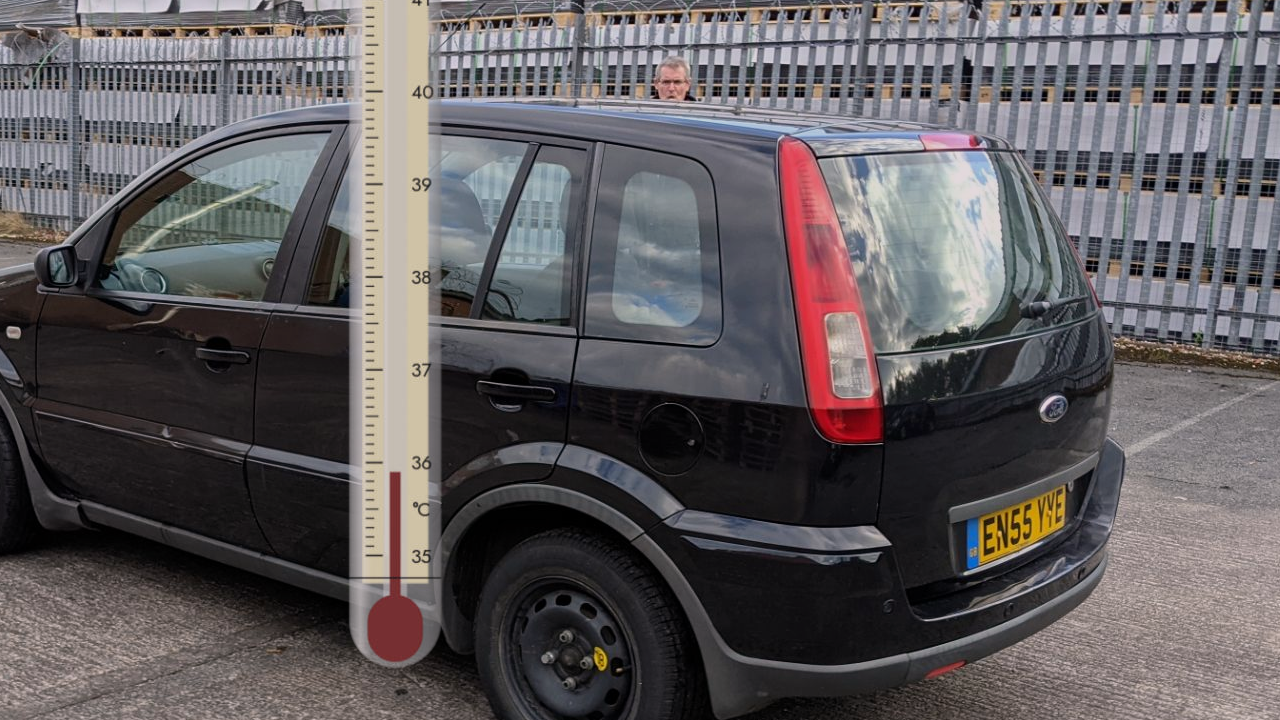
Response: 35.9 °C
